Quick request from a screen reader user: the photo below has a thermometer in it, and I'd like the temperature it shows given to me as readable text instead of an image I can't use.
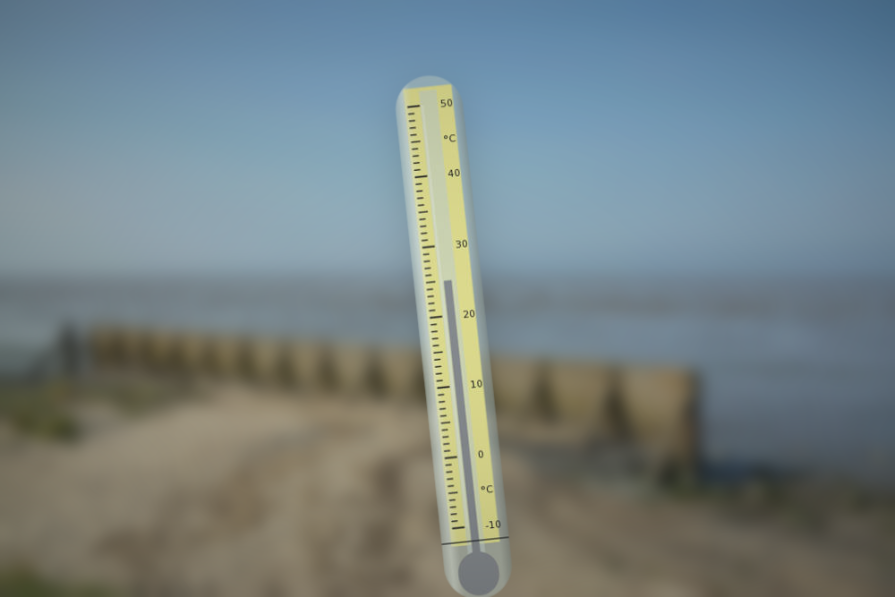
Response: 25 °C
